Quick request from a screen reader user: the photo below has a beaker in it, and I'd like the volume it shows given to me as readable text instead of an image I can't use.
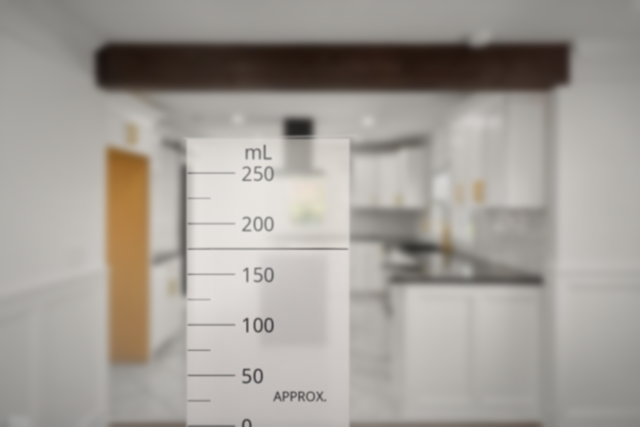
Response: 175 mL
